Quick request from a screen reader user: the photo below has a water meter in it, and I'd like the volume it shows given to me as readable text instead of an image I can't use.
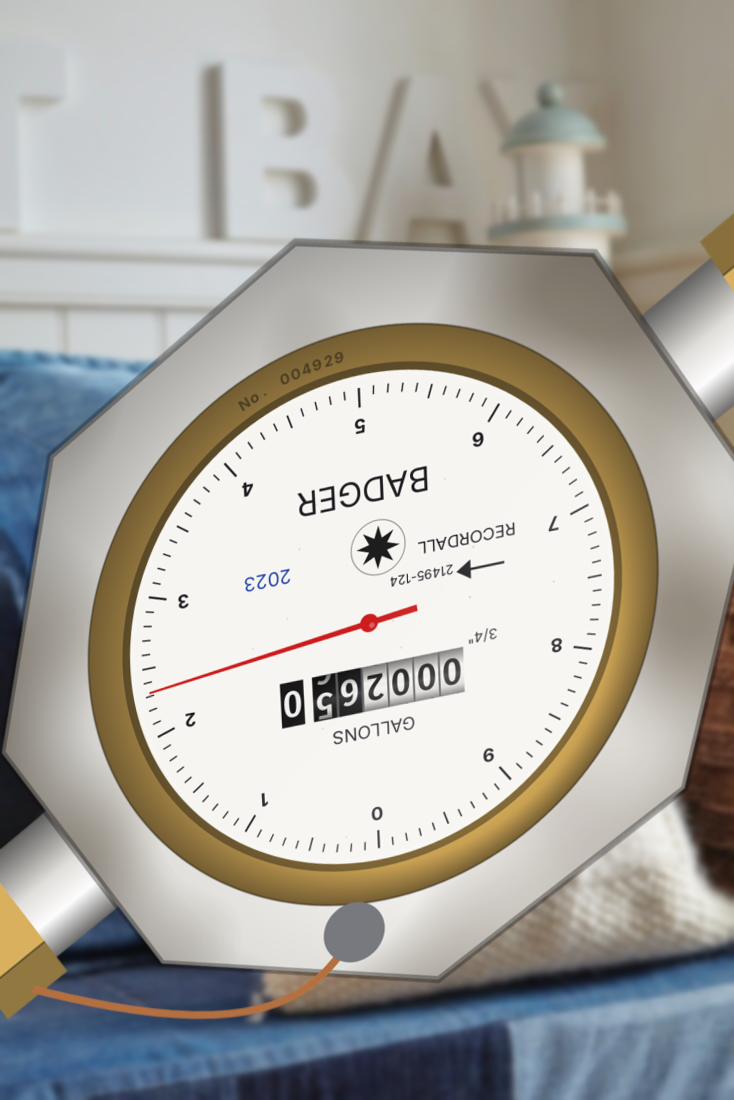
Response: 2652.3 gal
